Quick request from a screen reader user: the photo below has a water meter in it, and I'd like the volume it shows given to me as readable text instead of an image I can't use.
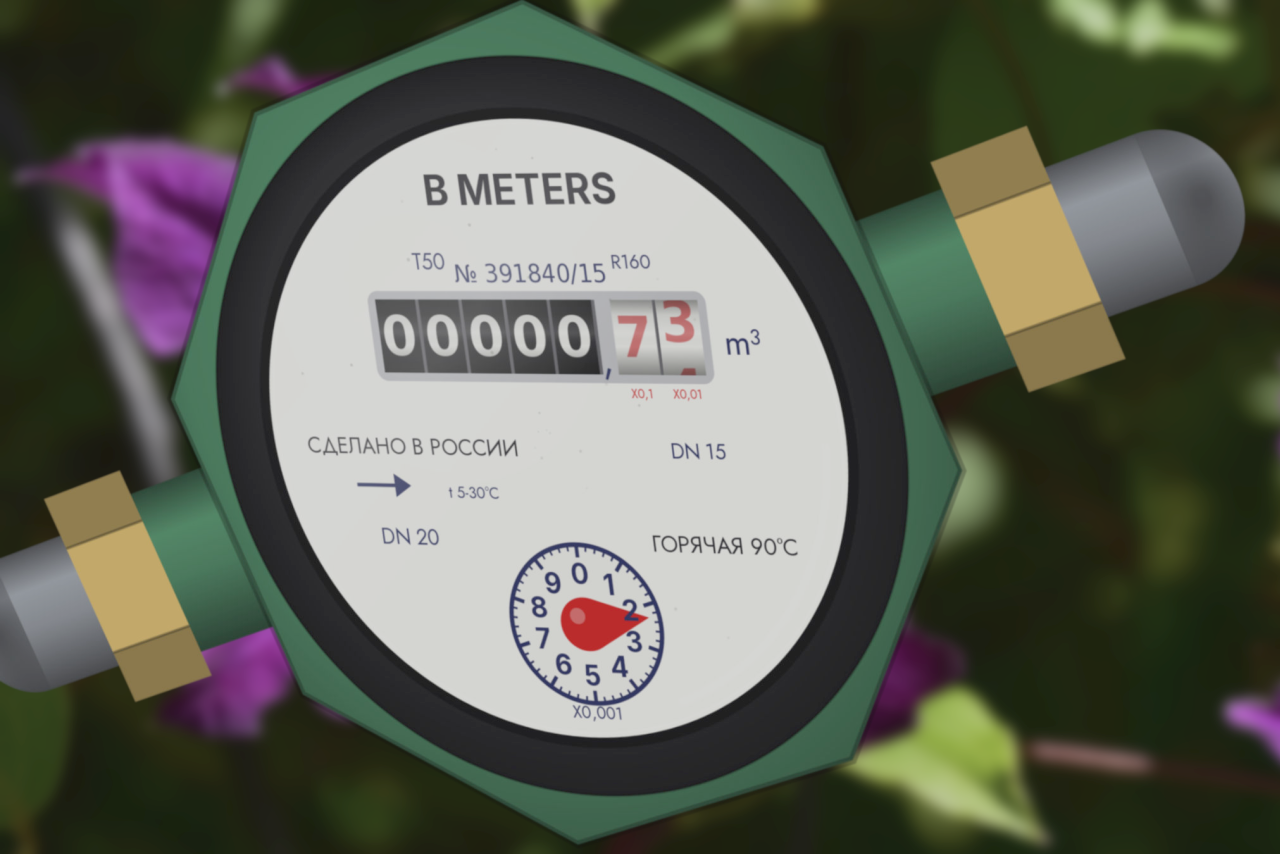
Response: 0.732 m³
